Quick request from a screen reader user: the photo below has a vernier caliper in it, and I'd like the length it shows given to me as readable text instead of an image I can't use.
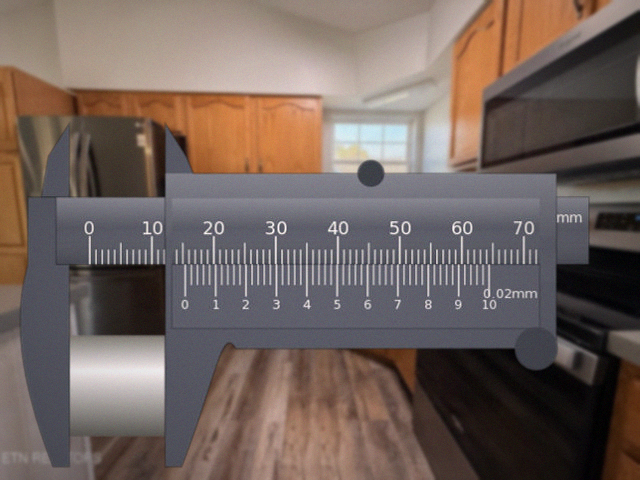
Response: 15.4 mm
